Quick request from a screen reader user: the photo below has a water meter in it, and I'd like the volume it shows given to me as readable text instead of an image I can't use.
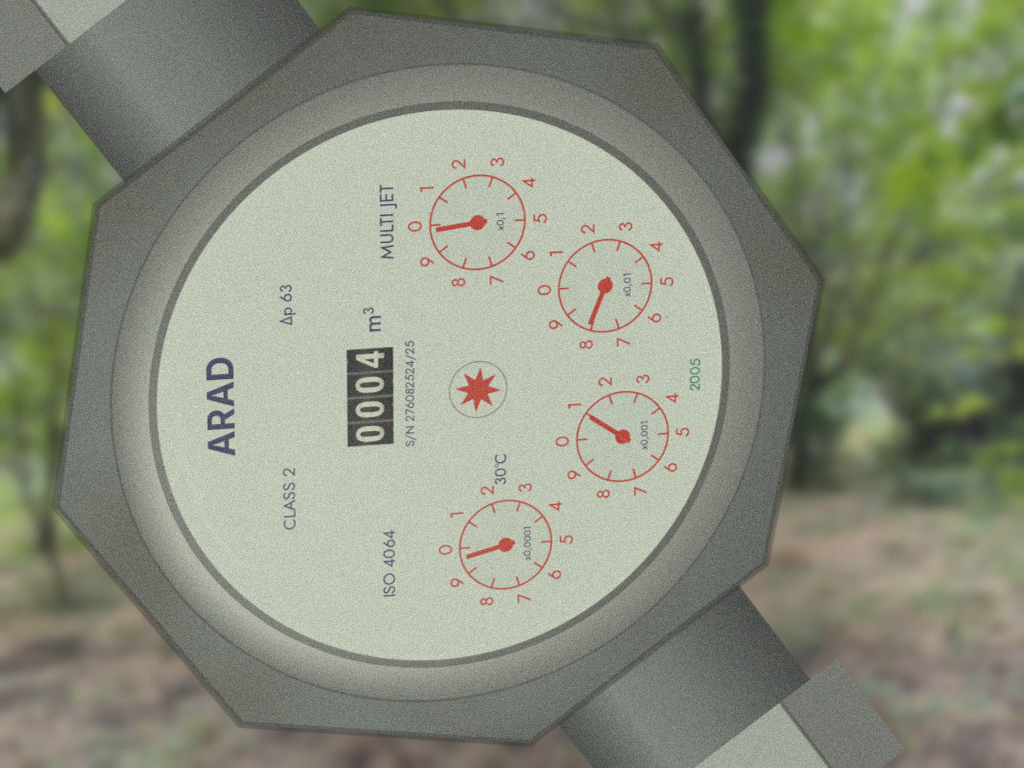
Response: 3.9809 m³
